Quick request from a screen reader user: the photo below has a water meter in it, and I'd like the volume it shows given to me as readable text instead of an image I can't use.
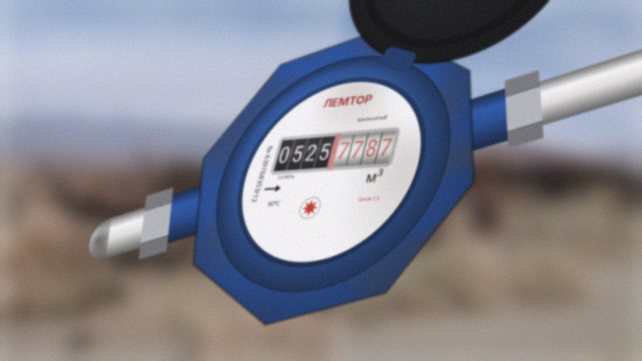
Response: 525.7787 m³
